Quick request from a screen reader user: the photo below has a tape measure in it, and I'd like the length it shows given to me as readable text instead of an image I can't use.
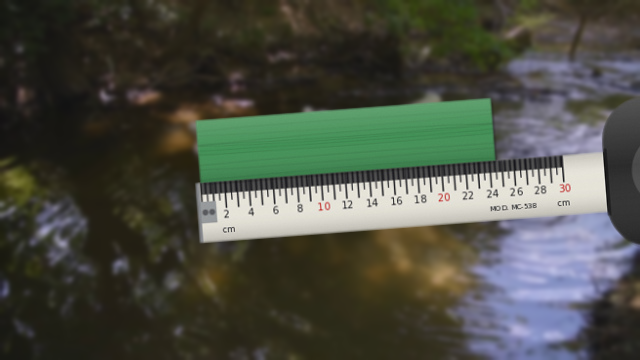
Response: 24.5 cm
